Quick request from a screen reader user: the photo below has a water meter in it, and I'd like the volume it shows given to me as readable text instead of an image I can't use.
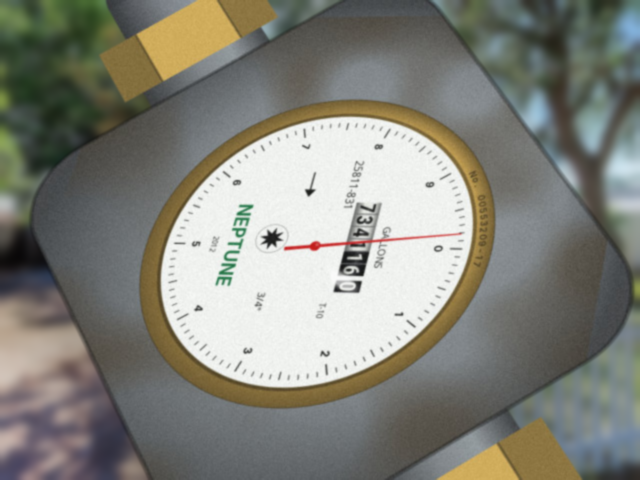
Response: 7341159.8 gal
